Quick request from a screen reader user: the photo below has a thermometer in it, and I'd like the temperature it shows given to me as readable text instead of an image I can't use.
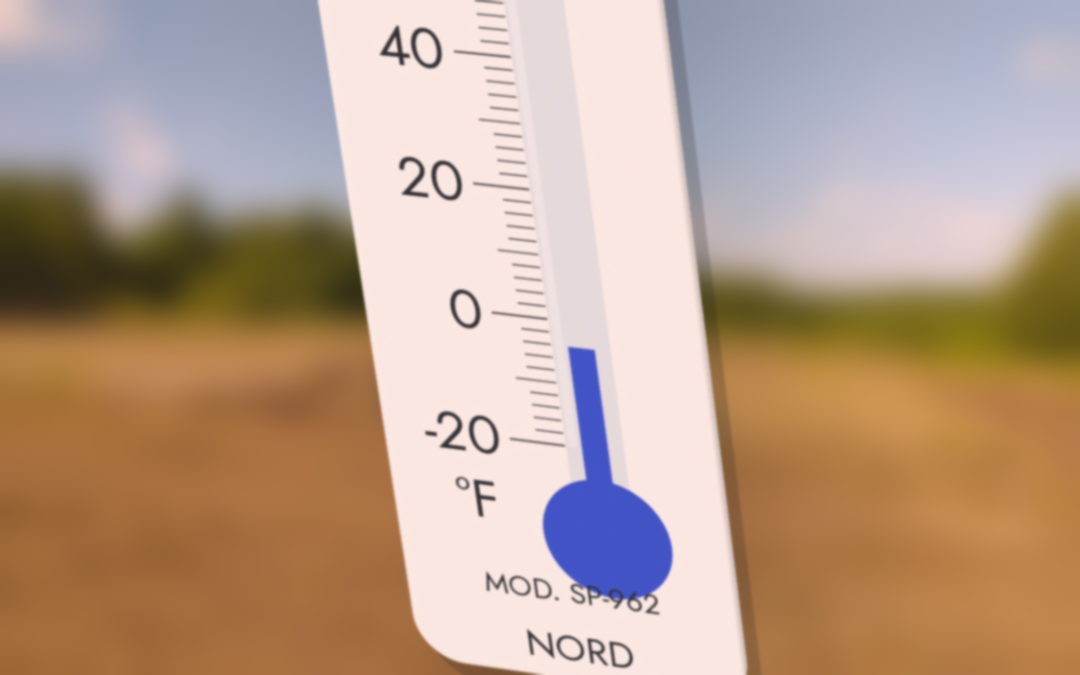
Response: -4 °F
